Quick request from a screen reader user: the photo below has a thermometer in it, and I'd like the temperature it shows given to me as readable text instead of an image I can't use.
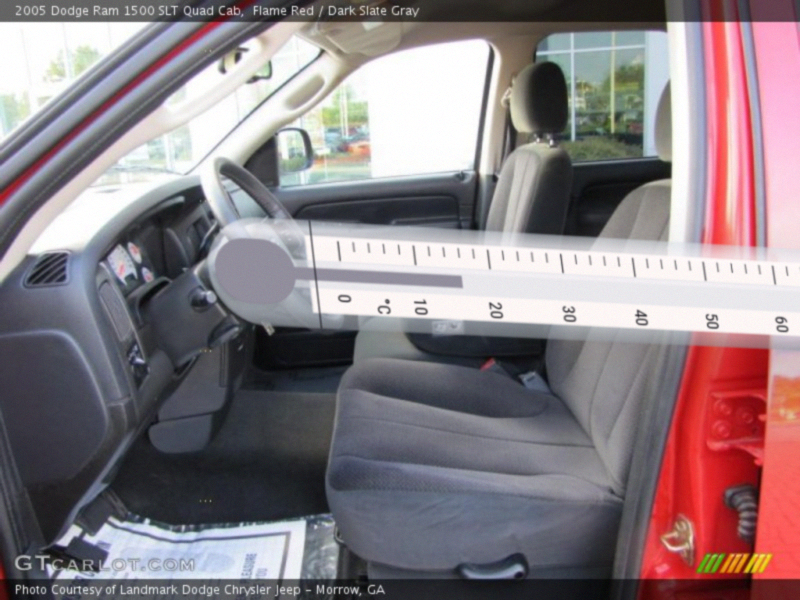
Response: 16 °C
